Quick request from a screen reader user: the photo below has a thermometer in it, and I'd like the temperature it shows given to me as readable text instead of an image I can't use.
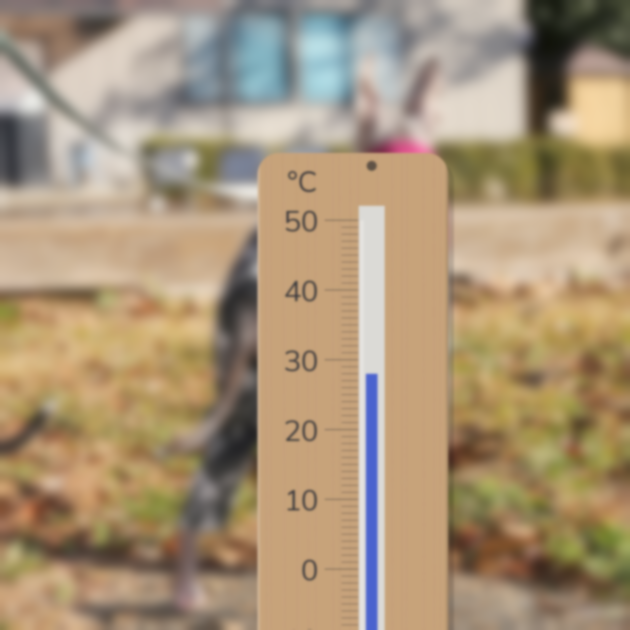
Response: 28 °C
